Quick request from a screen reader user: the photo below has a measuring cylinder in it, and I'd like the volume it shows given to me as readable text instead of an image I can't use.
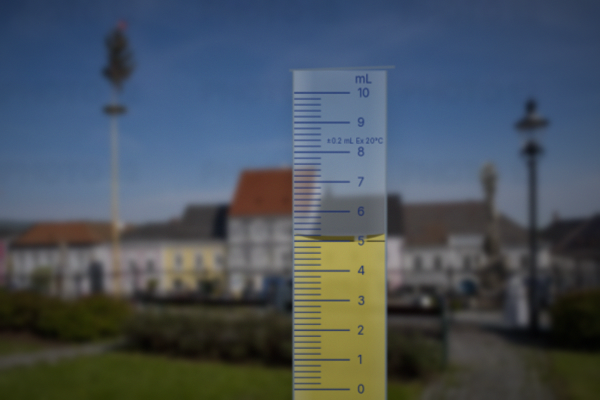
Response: 5 mL
